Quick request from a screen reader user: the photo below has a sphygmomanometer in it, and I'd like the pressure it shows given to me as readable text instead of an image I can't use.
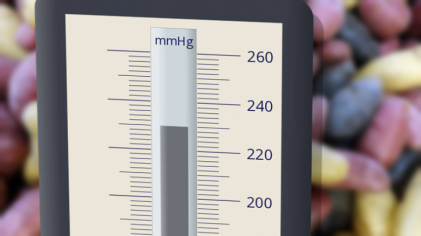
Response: 230 mmHg
